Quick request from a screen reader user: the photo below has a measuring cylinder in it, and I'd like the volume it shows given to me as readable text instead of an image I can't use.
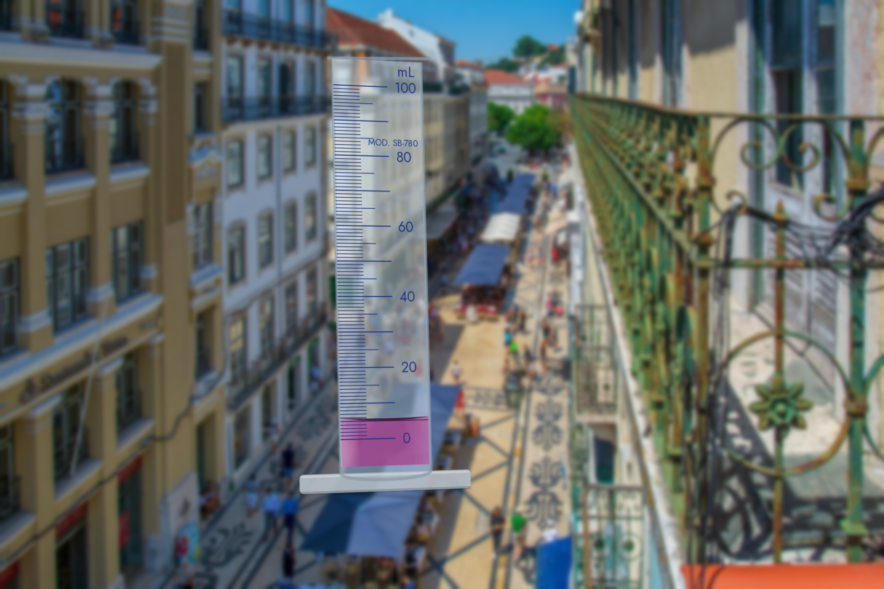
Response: 5 mL
